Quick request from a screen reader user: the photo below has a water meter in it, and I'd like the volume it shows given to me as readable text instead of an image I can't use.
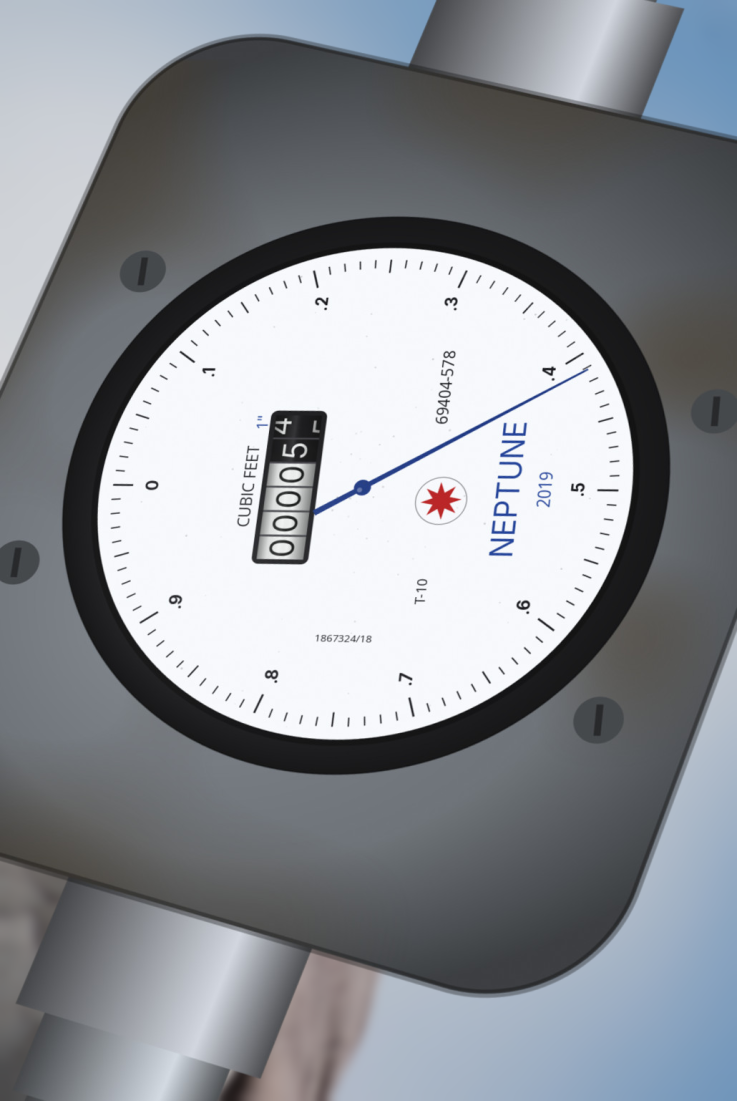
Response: 54.41 ft³
